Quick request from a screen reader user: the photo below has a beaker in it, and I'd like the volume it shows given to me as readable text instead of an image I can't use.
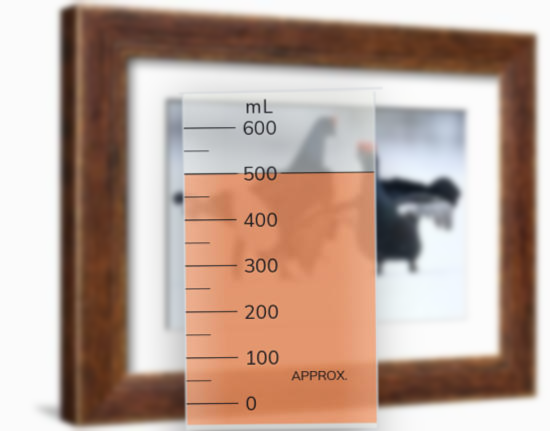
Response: 500 mL
